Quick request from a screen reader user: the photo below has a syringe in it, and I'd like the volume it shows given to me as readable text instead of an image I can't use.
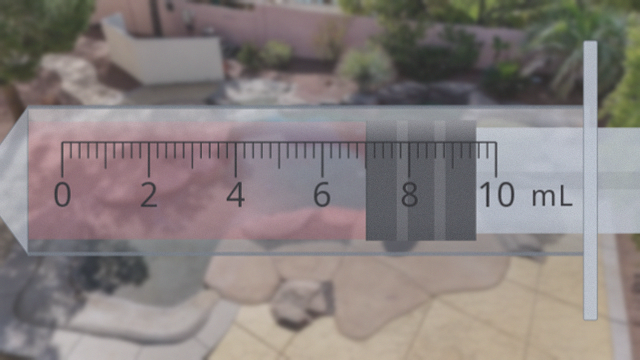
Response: 7 mL
